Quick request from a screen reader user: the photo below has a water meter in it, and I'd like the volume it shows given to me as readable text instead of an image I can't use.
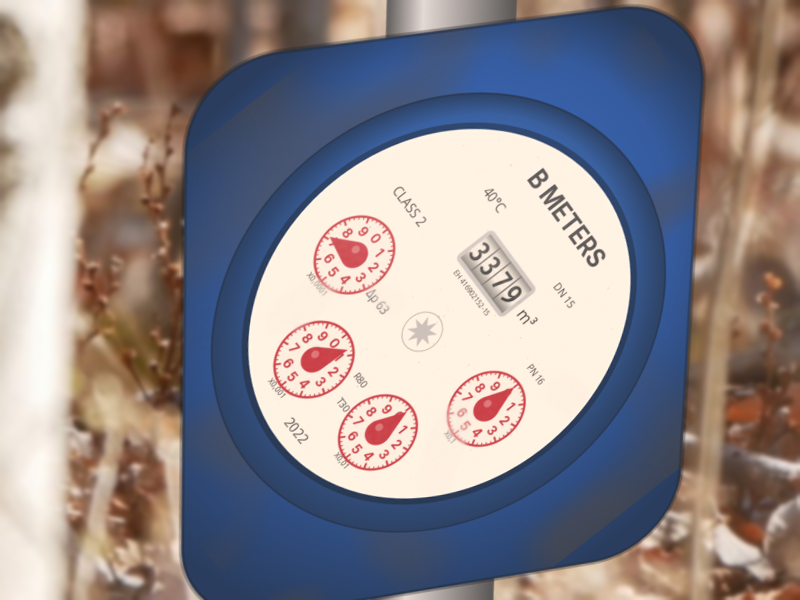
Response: 3379.0007 m³
